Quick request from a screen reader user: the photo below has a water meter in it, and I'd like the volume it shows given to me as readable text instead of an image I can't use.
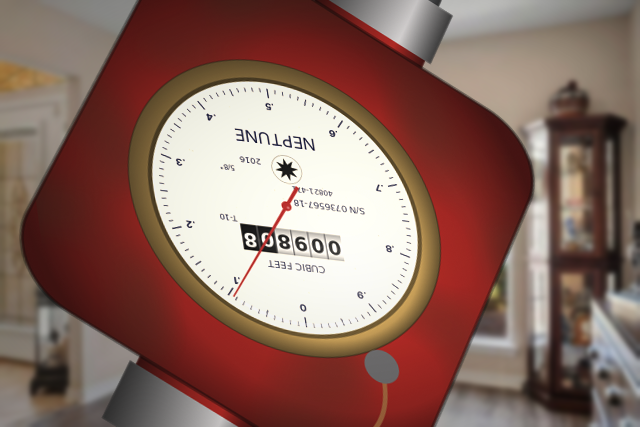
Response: 9808.09 ft³
